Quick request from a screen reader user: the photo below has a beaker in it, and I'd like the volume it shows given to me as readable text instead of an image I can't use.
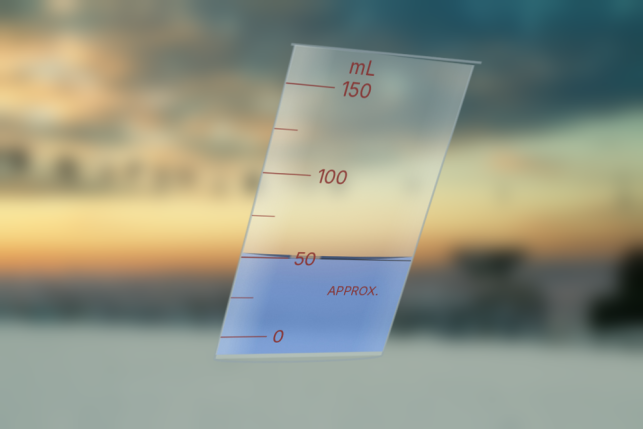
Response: 50 mL
